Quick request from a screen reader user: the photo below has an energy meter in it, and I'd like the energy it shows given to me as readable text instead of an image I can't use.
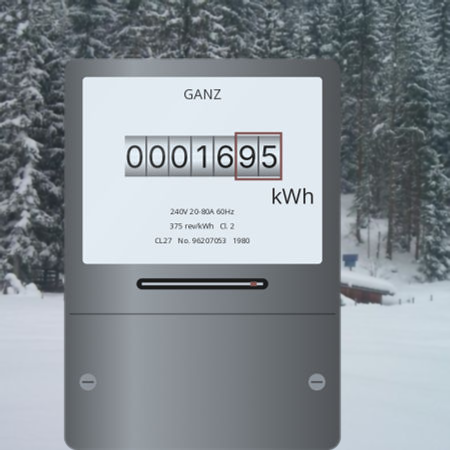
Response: 16.95 kWh
